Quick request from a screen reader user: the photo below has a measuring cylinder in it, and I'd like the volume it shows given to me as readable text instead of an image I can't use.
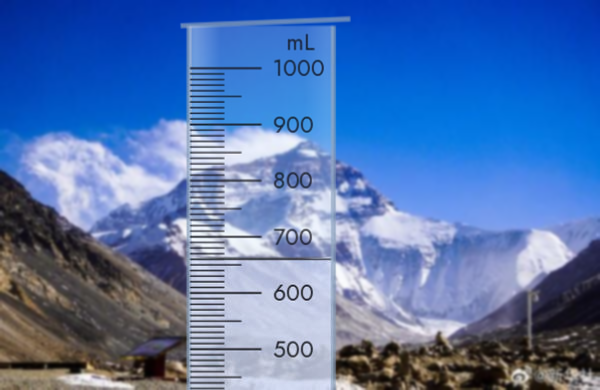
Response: 660 mL
